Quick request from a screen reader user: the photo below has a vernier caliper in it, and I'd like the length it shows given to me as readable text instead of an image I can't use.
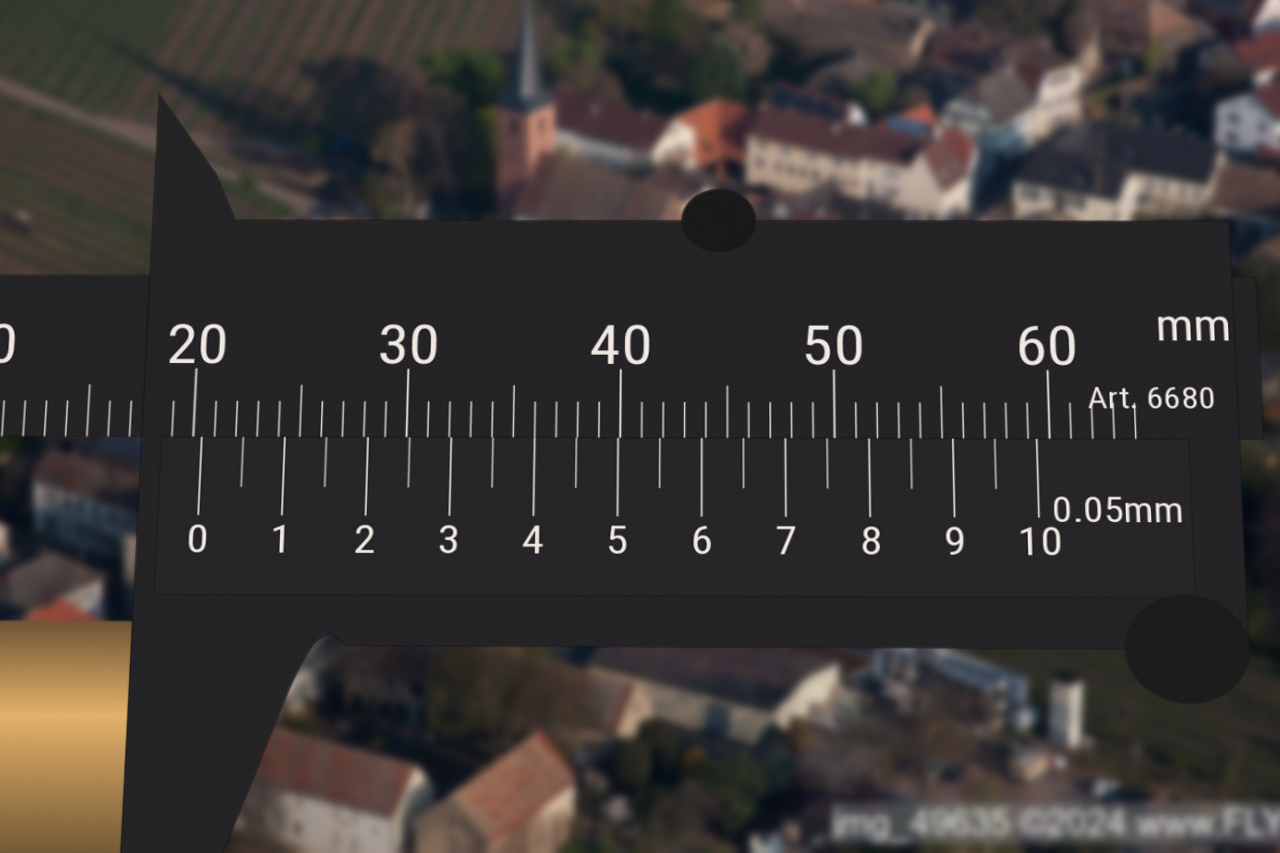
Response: 20.4 mm
